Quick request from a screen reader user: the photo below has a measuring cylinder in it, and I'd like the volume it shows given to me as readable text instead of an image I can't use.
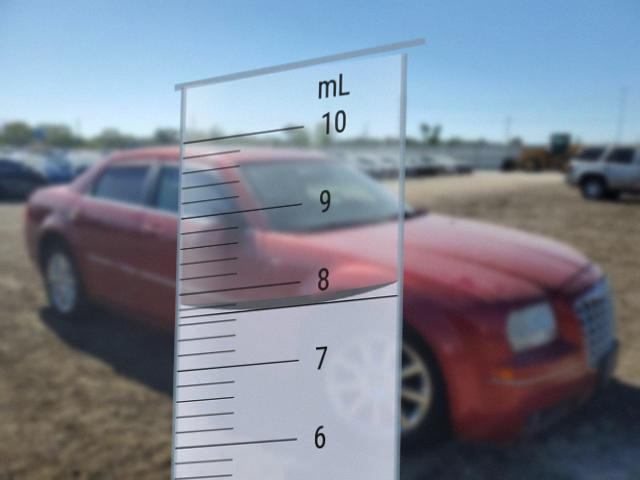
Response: 7.7 mL
